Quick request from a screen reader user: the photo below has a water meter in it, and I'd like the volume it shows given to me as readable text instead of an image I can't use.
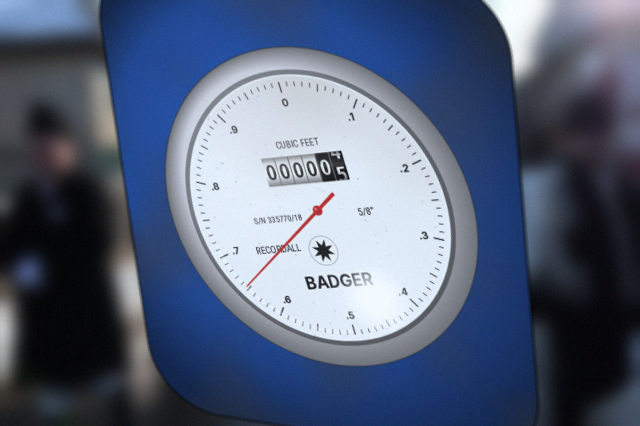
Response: 4.65 ft³
